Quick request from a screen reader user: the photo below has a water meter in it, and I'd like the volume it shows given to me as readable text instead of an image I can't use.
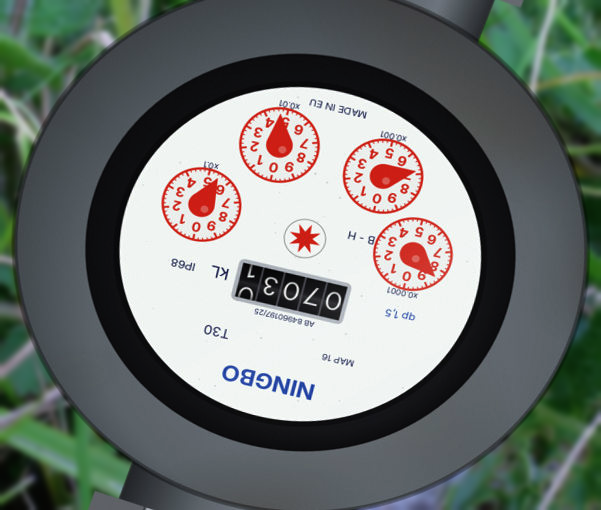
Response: 7030.5468 kL
